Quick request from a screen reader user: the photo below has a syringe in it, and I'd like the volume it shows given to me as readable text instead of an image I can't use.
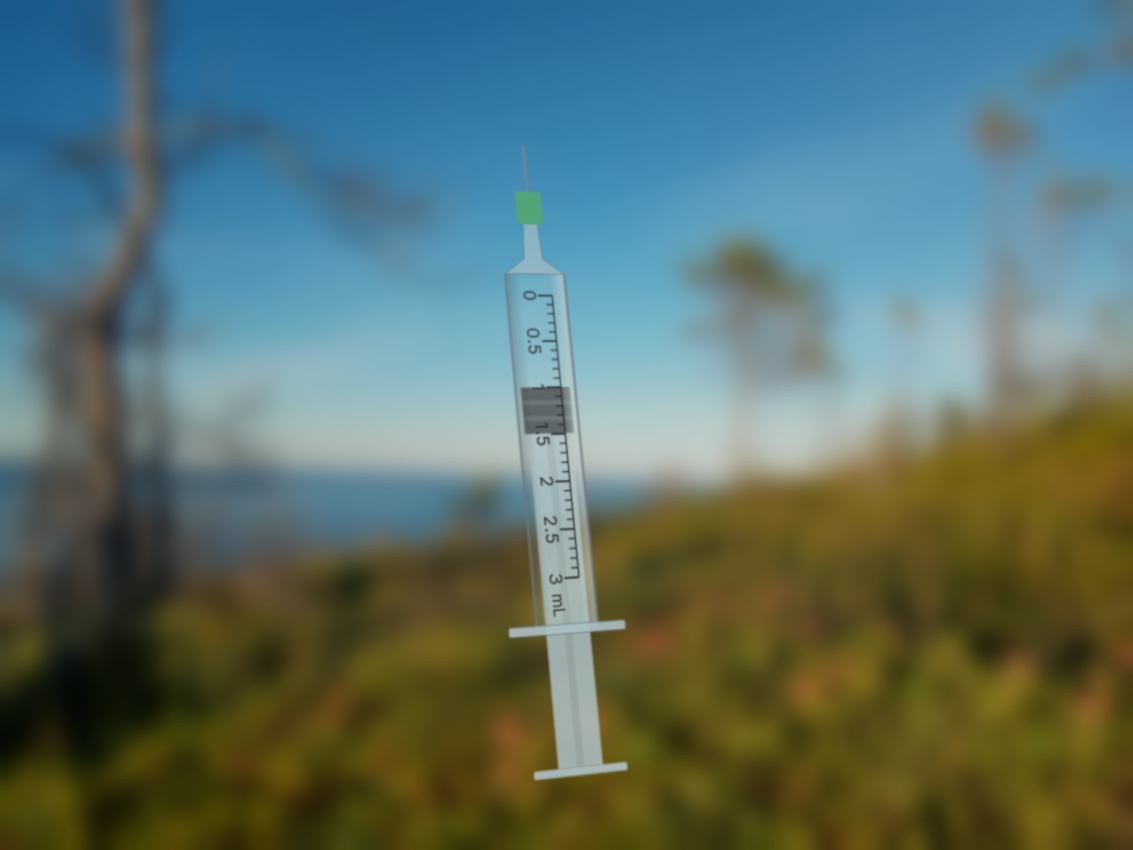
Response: 1 mL
